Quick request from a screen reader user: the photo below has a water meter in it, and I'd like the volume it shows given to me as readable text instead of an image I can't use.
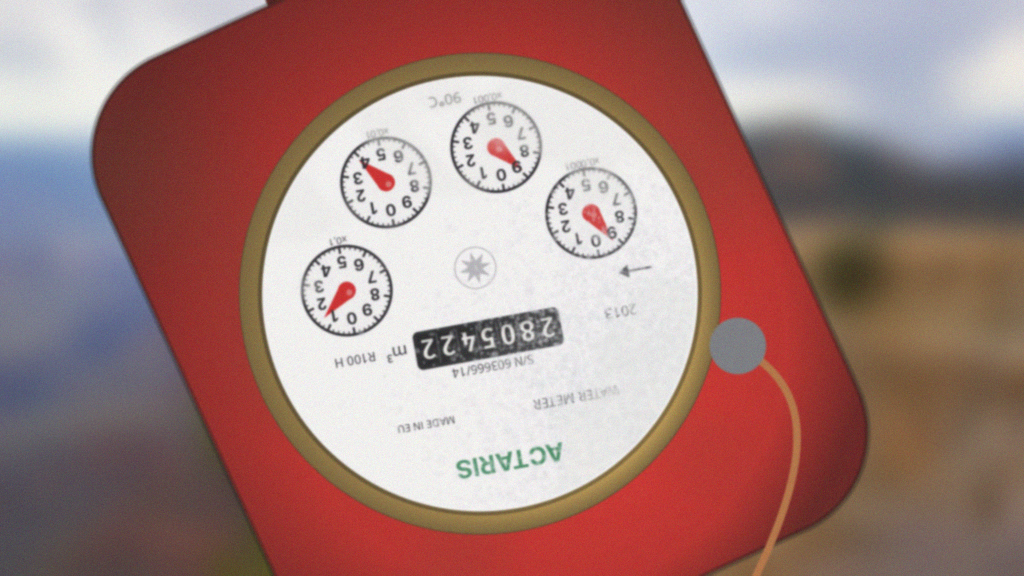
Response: 2805422.1389 m³
